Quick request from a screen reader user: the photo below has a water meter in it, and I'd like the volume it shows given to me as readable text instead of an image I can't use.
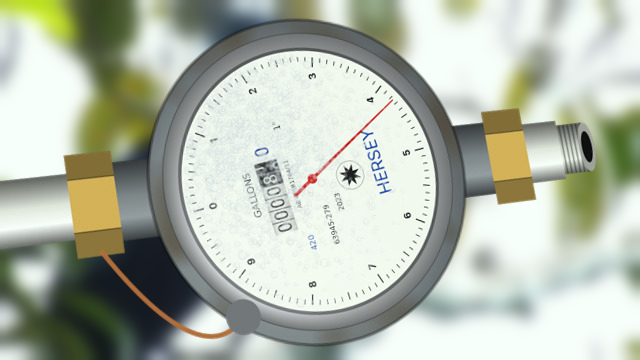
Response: 814.2 gal
